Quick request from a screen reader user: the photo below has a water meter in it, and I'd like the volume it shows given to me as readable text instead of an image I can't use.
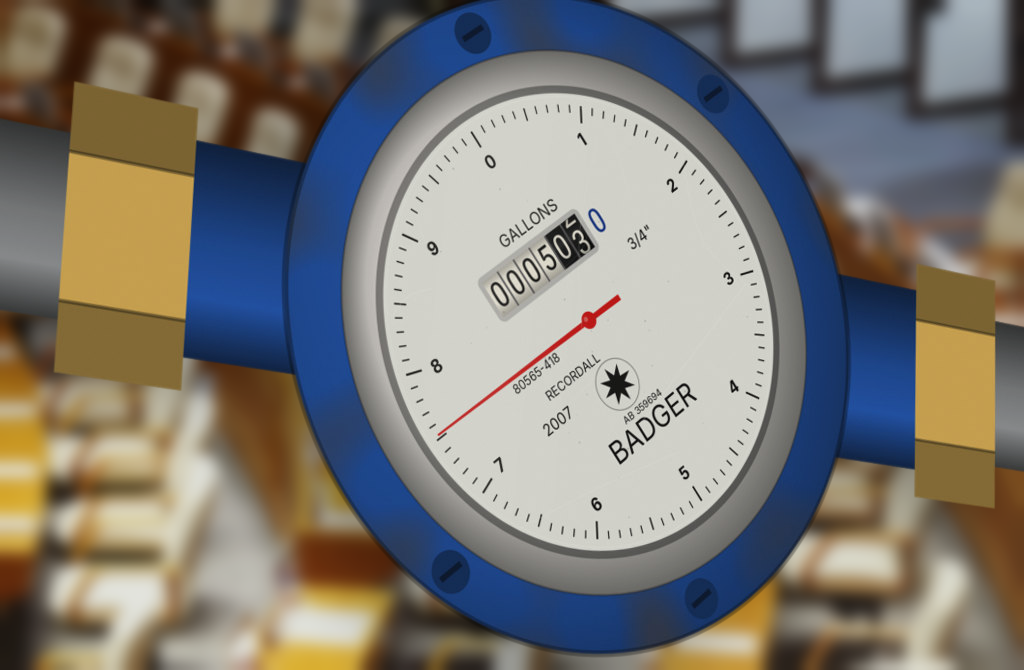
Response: 5027.5 gal
